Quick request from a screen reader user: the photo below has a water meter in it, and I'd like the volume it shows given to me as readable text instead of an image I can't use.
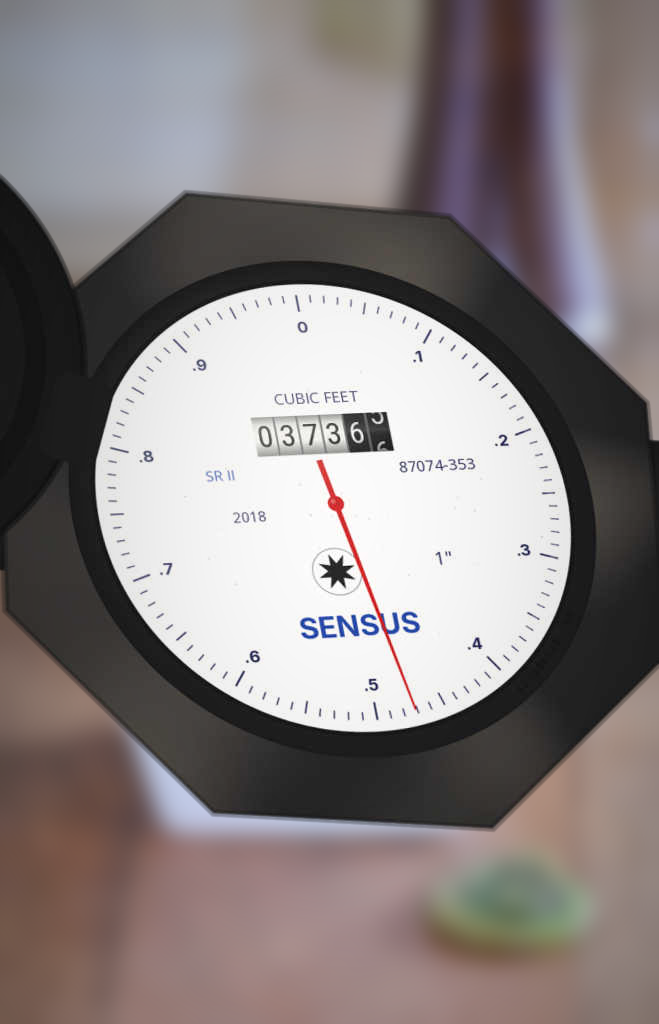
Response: 37365.47 ft³
